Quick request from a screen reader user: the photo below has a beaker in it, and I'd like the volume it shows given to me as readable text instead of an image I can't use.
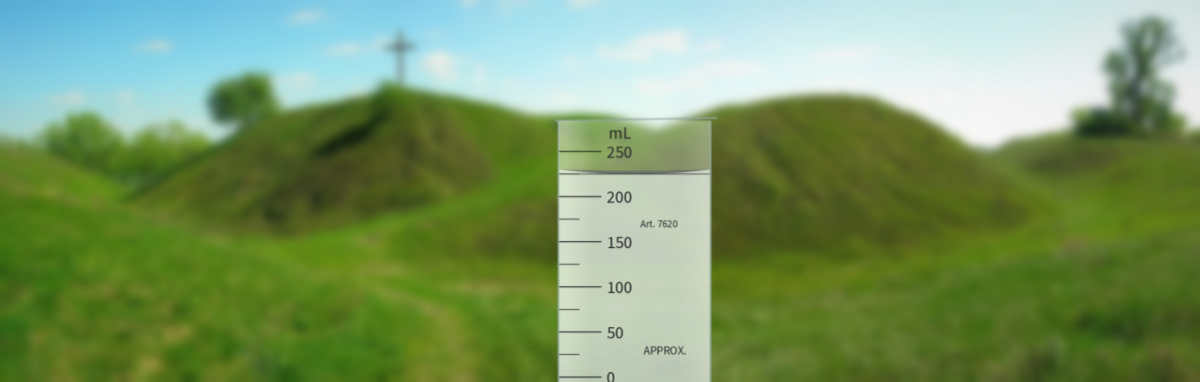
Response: 225 mL
